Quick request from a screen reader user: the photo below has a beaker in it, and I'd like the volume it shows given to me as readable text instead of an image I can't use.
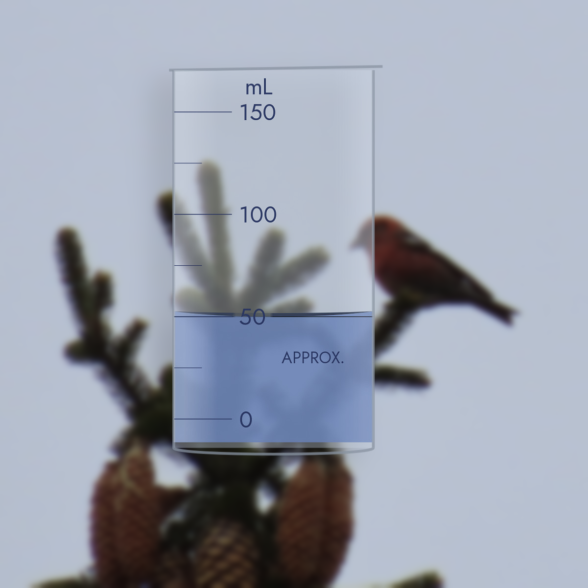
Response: 50 mL
